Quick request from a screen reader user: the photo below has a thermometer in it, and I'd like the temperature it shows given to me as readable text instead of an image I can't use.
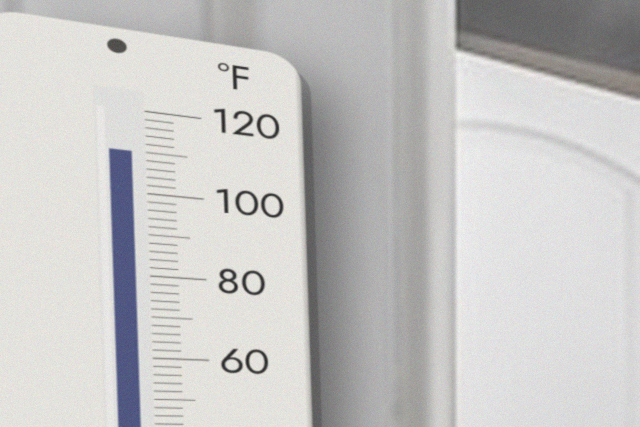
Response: 110 °F
